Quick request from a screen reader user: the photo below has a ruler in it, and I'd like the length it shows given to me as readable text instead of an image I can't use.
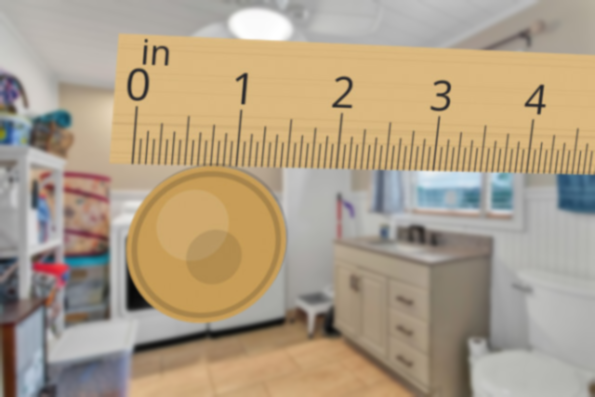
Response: 1.5625 in
